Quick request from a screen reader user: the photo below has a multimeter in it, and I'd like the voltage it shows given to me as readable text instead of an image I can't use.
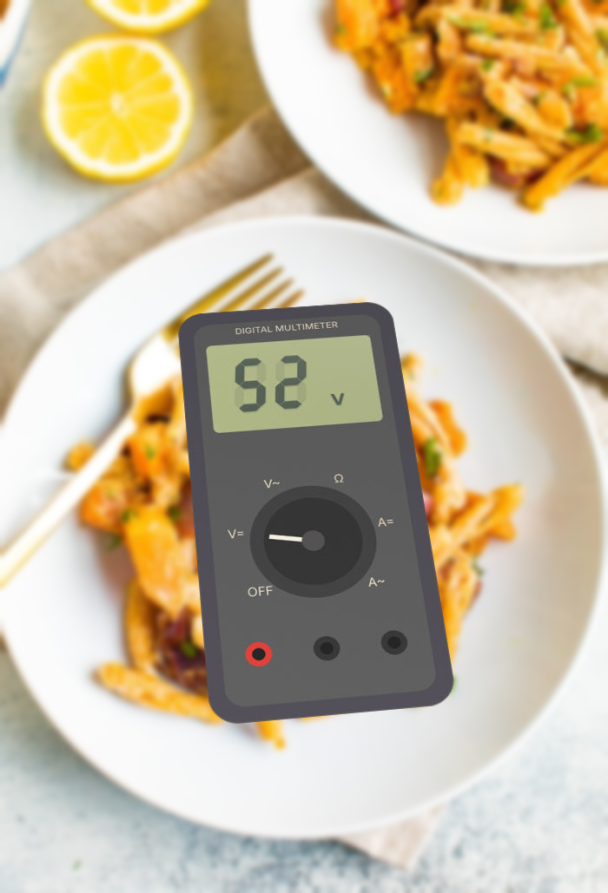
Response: 52 V
